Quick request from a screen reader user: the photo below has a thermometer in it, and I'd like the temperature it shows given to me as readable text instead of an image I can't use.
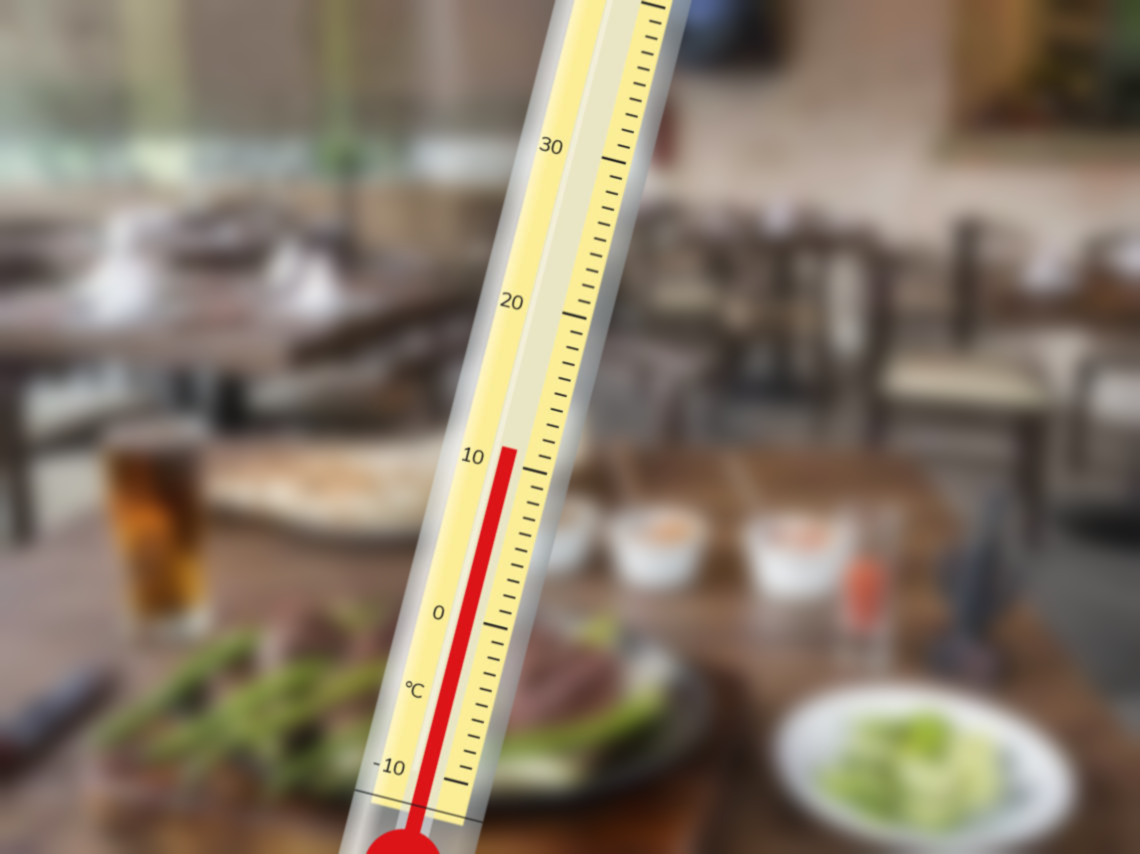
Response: 11 °C
